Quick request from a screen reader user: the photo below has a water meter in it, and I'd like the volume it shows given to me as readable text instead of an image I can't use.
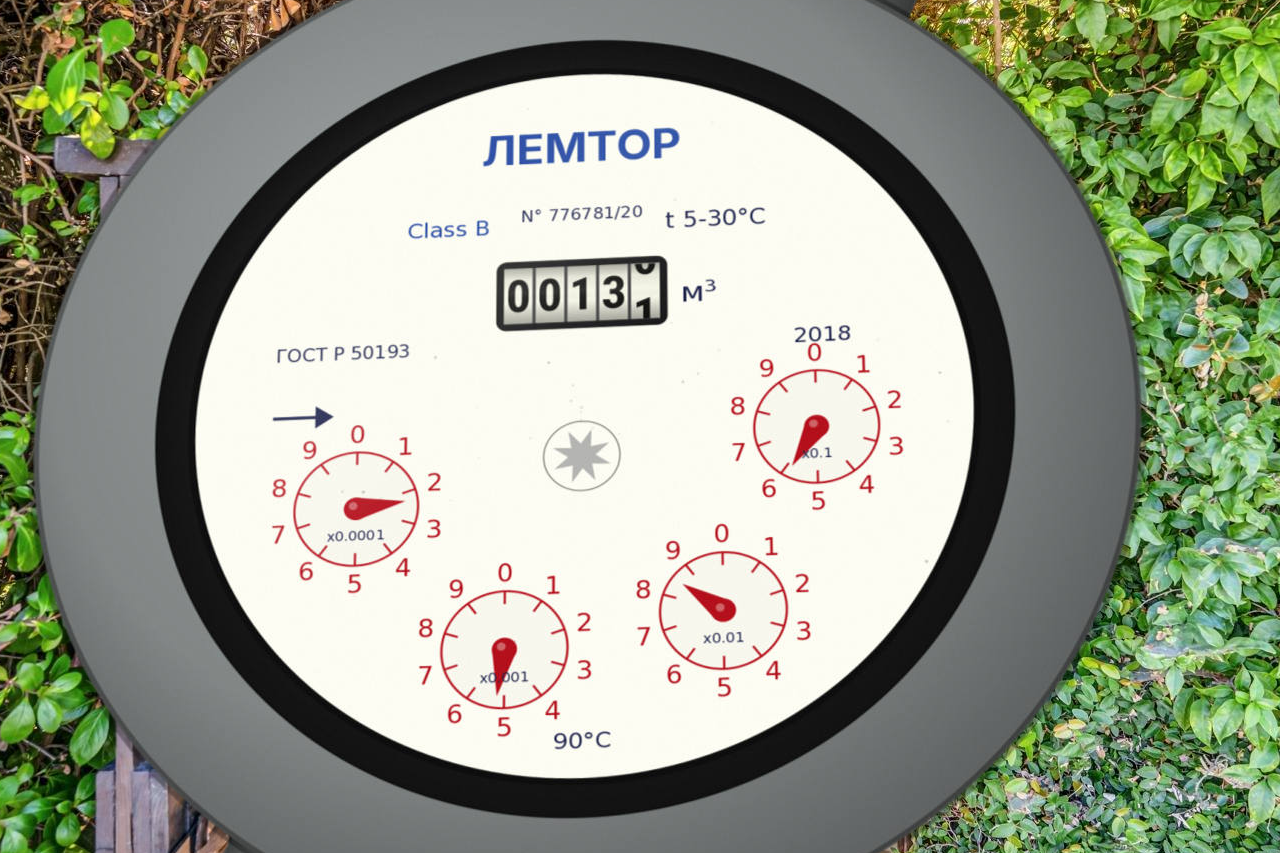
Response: 130.5852 m³
